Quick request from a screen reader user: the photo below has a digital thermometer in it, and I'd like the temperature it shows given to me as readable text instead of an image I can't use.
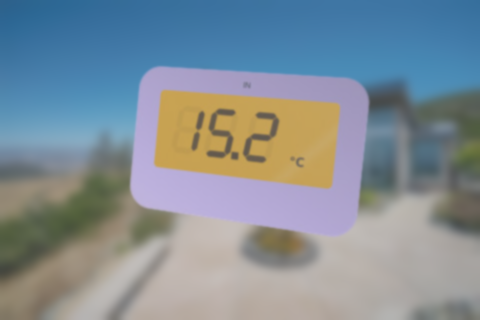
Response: 15.2 °C
